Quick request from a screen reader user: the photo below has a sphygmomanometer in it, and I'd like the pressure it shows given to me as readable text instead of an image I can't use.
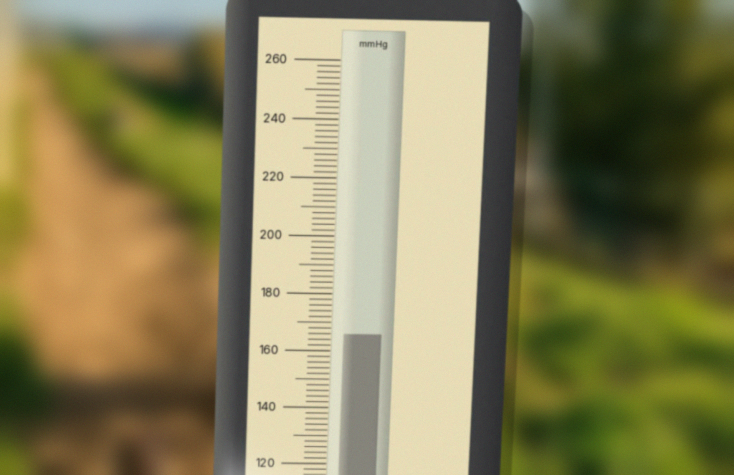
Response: 166 mmHg
